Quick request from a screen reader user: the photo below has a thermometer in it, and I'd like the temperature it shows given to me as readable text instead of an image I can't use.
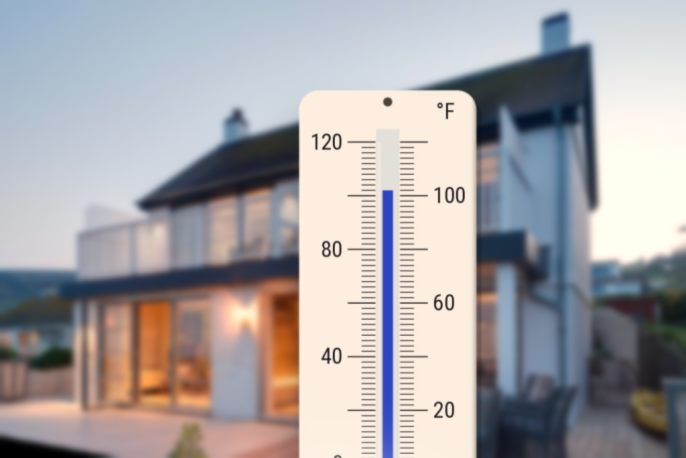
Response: 102 °F
